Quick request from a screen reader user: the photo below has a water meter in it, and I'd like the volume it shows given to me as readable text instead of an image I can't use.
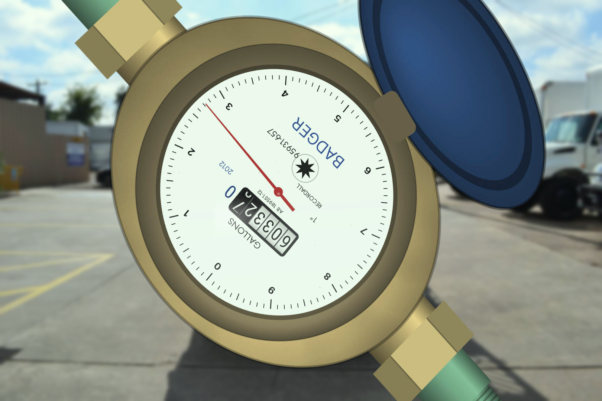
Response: 6033272.7 gal
